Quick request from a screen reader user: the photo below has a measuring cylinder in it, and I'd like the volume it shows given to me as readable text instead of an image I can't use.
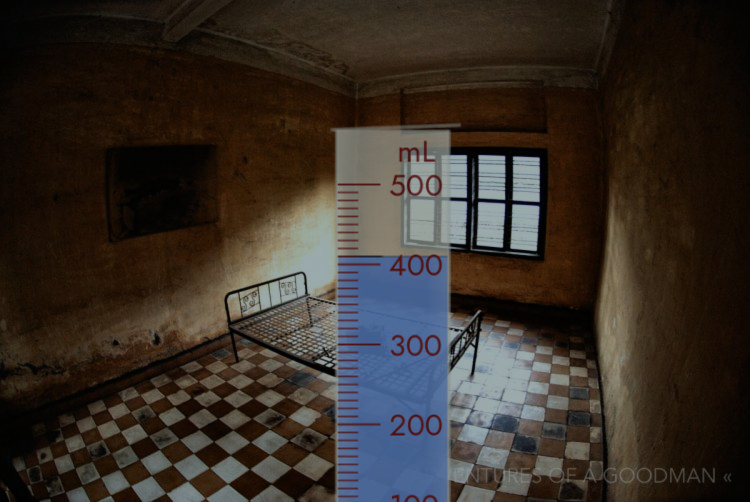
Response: 410 mL
